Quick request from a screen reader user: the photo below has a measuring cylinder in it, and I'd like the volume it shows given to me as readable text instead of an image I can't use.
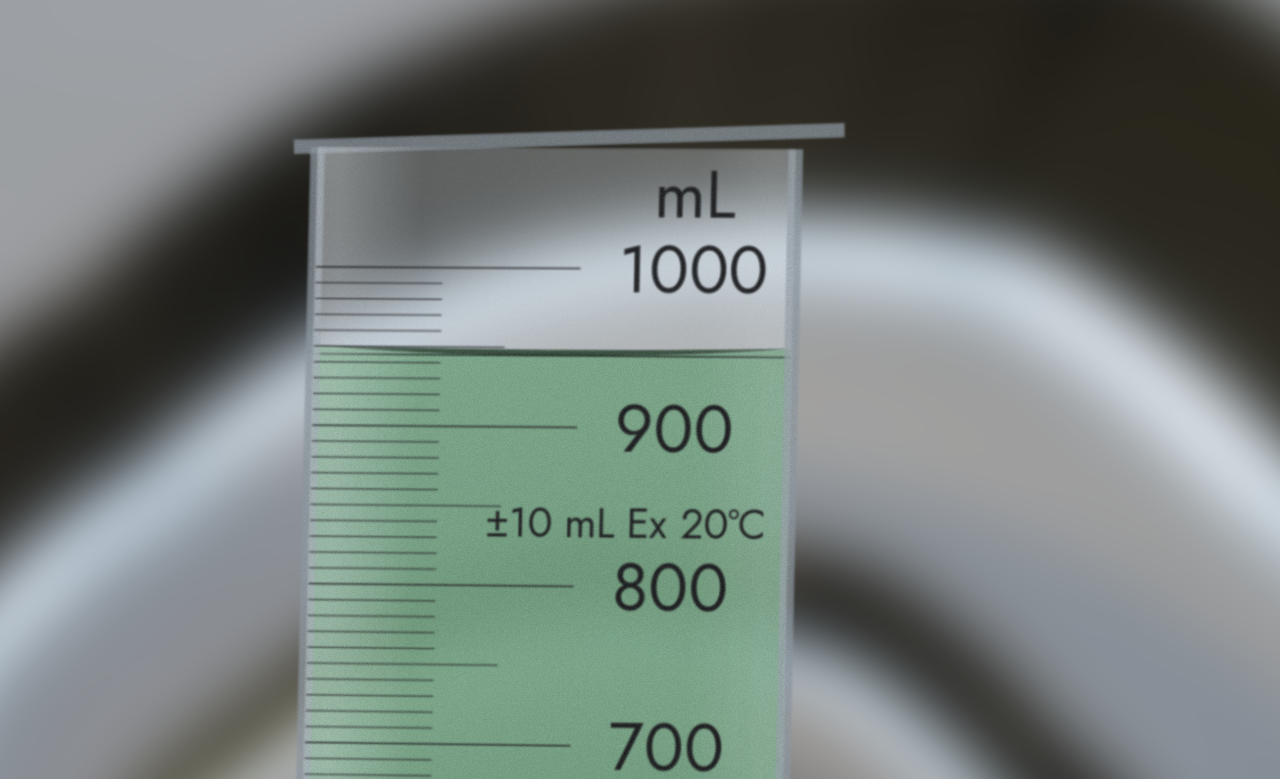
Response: 945 mL
